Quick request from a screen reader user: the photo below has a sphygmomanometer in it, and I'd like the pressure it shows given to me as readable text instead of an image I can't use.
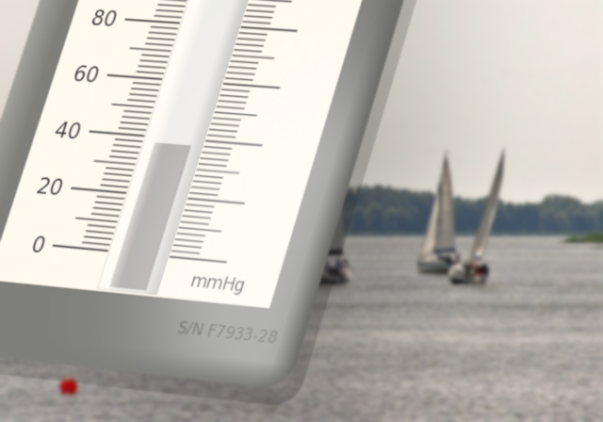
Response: 38 mmHg
